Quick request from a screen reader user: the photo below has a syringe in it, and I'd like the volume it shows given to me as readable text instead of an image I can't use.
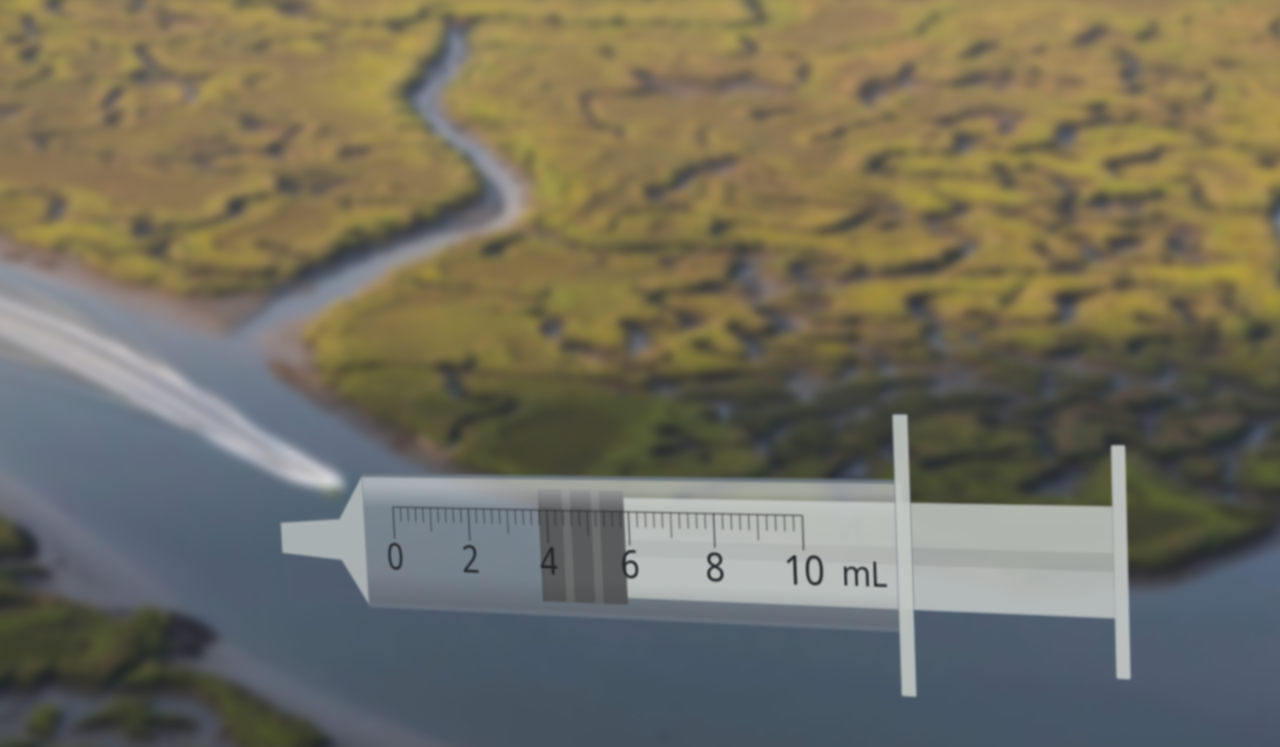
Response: 3.8 mL
